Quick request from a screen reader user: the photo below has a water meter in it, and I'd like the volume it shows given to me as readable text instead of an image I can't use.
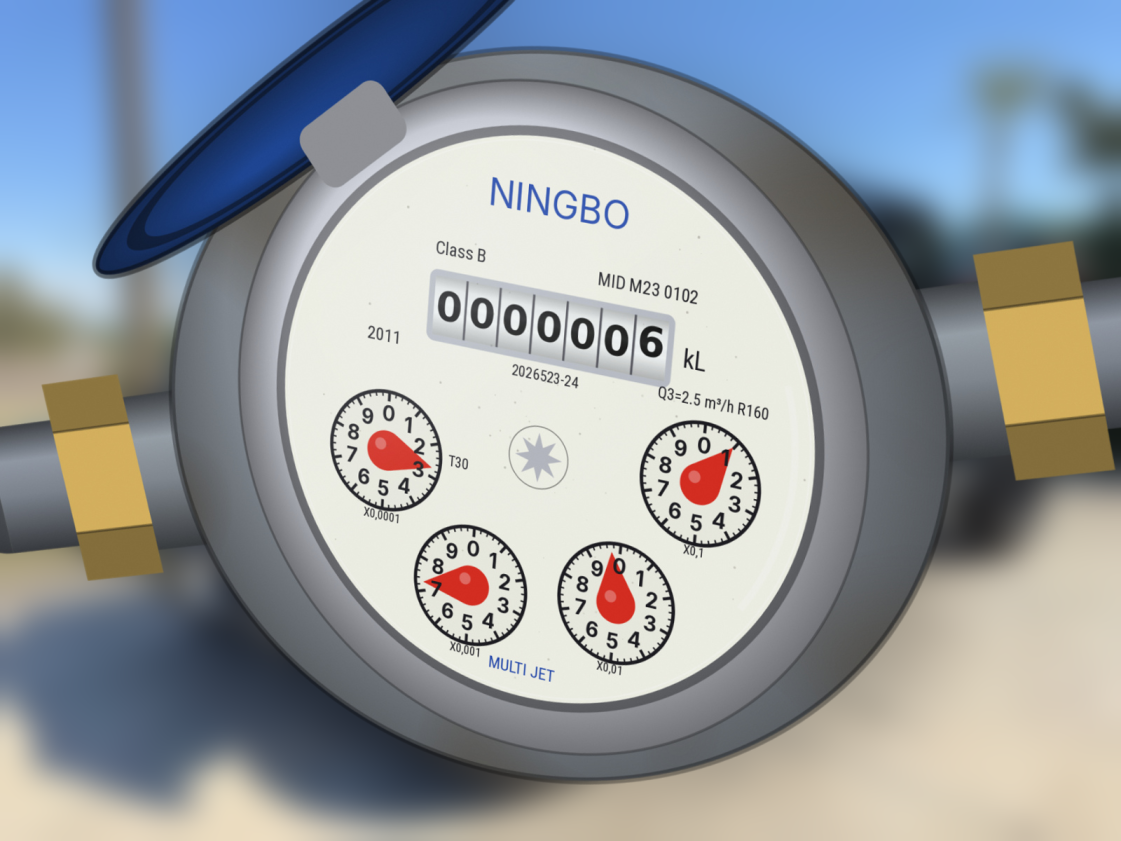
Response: 6.0972 kL
